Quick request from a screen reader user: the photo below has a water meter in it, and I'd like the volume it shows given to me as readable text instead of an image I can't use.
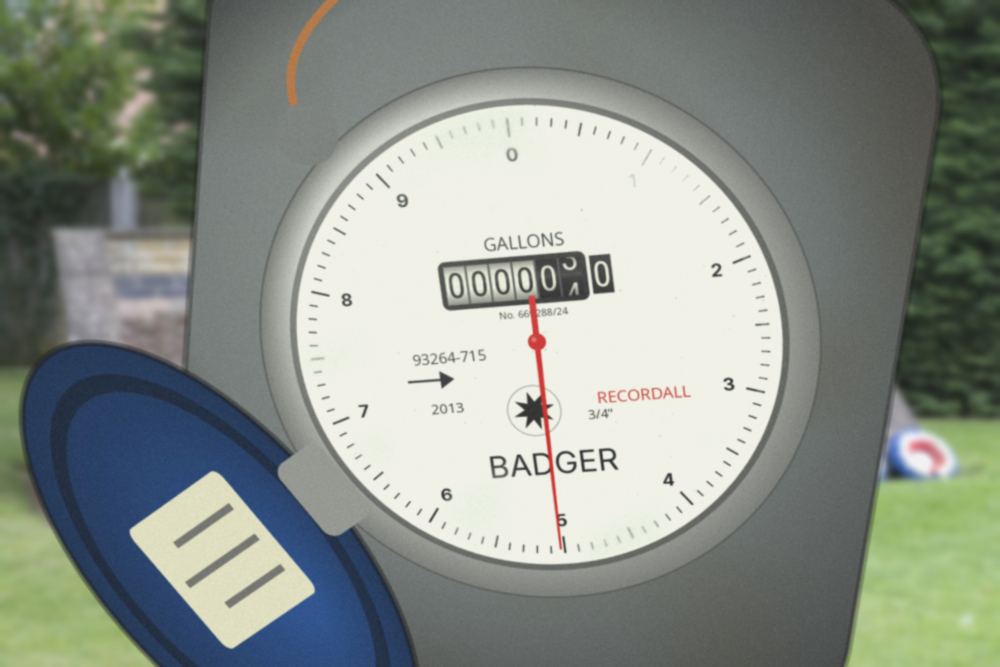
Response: 35.0 gal
